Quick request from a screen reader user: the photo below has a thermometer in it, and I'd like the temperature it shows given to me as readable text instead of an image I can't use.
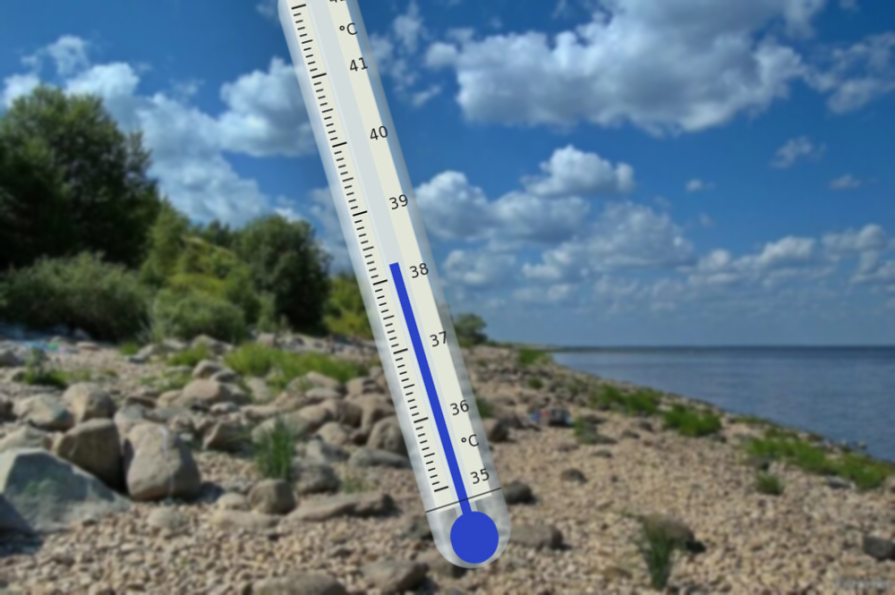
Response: 38.2 °C
